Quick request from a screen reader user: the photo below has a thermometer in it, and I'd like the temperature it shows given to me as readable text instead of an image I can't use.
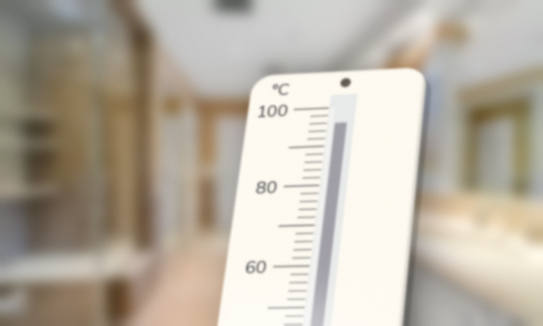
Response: 96 °C
